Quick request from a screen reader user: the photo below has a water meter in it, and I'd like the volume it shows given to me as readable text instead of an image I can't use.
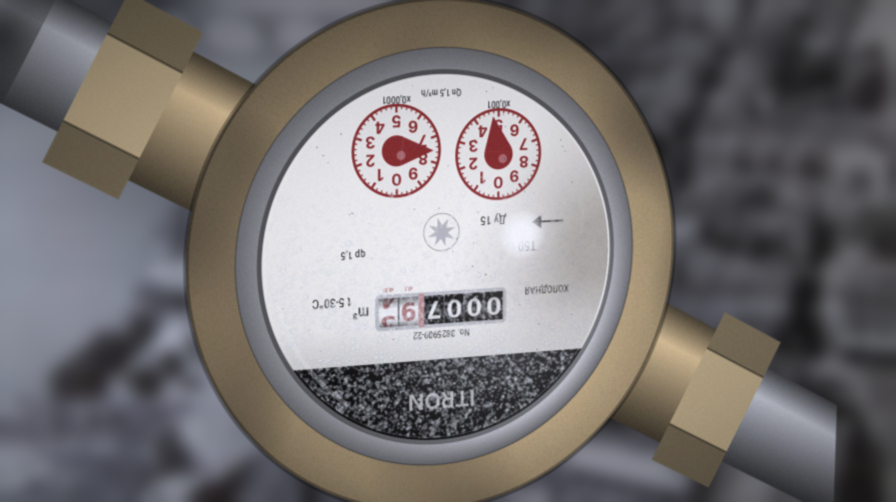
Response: 7.9347 m³
